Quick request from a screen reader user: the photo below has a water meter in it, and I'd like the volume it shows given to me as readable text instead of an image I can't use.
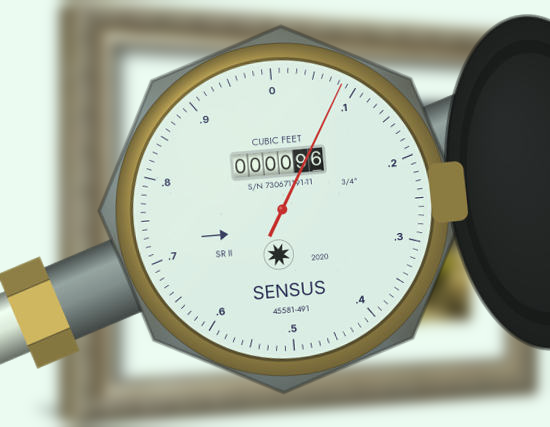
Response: 96.08 ft³
